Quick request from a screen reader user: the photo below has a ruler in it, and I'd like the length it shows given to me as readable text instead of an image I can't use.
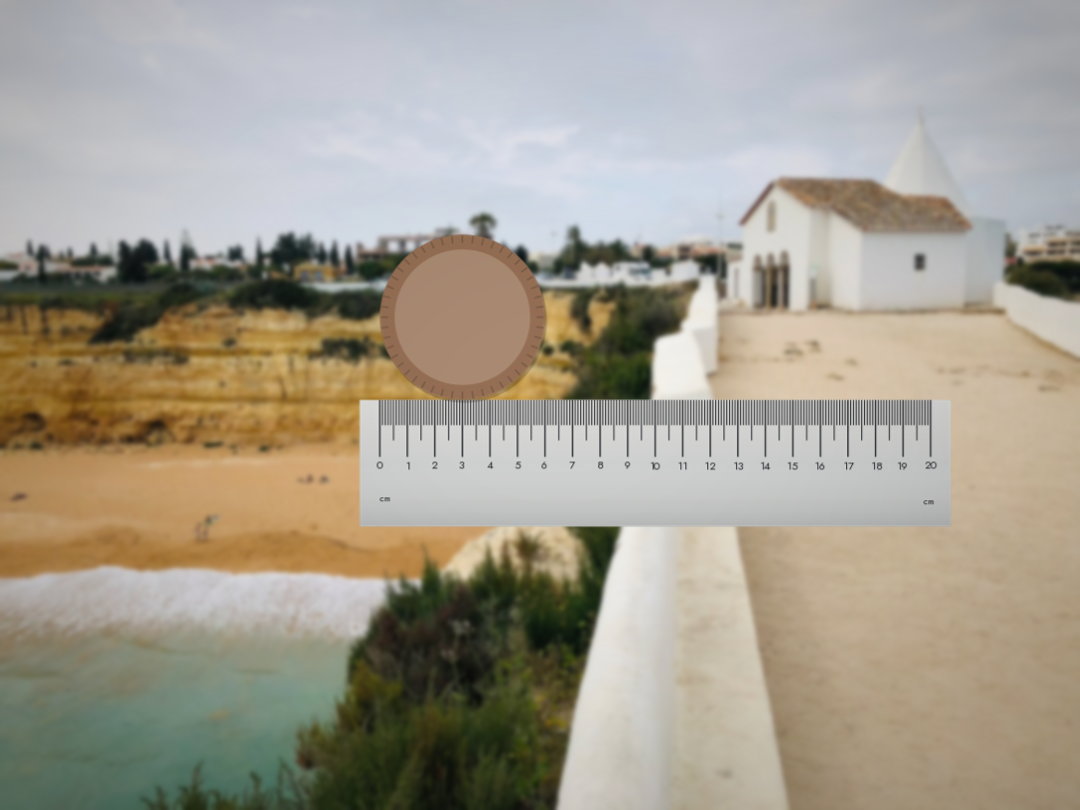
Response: 6 cm
